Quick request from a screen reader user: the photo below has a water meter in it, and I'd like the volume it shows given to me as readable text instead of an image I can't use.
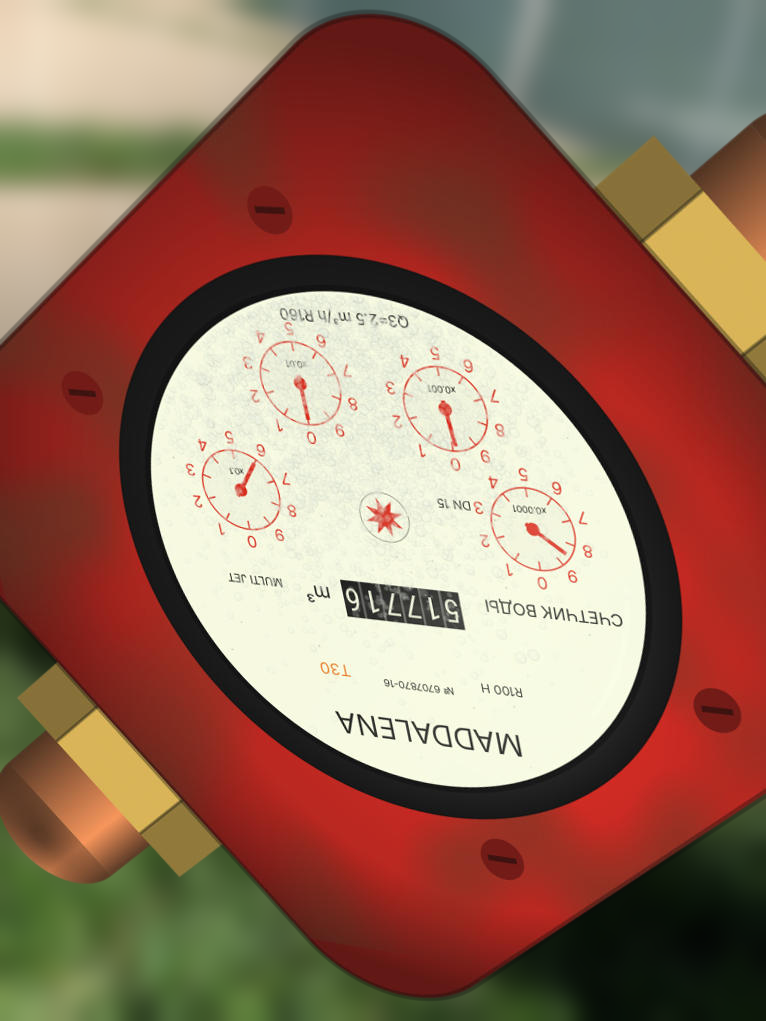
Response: 517716.5998 m³
